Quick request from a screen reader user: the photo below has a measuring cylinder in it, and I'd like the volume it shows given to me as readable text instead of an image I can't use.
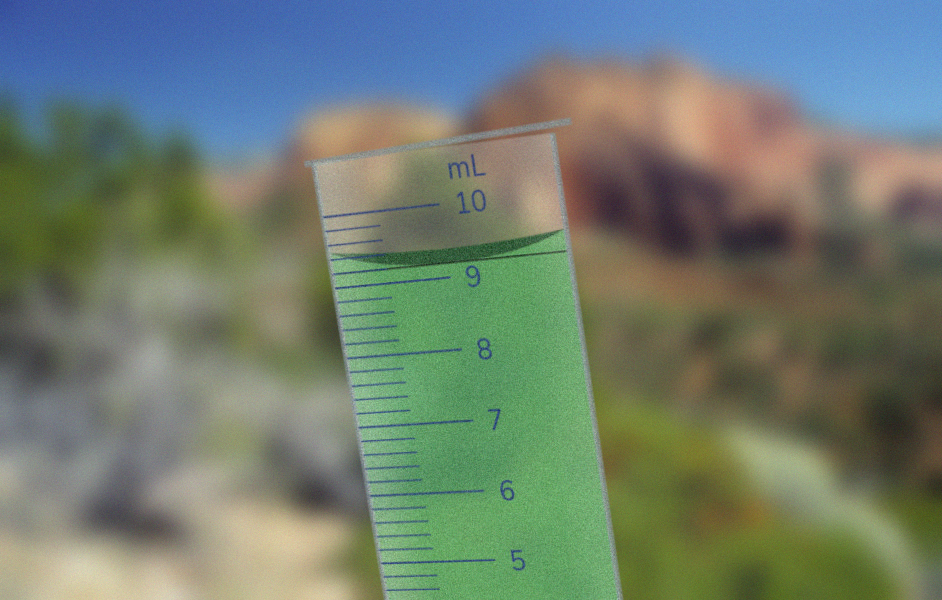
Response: 9.2 mL
